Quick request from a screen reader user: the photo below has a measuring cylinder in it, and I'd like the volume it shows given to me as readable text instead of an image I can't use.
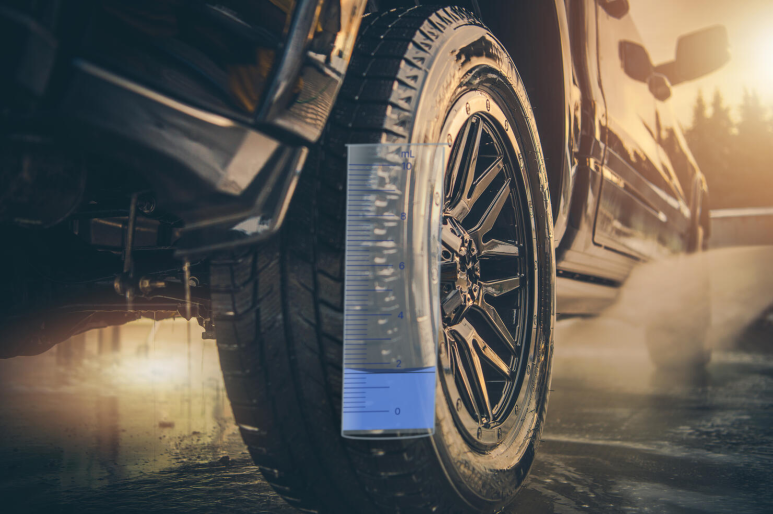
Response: 1.6 mL
